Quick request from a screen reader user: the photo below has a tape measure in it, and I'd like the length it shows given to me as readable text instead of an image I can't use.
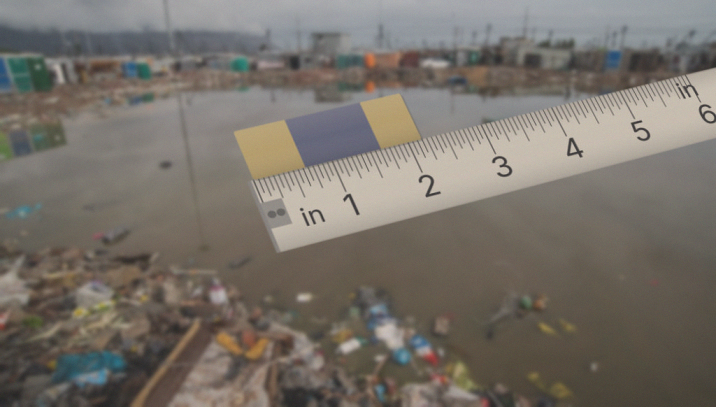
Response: 2.1875 in
